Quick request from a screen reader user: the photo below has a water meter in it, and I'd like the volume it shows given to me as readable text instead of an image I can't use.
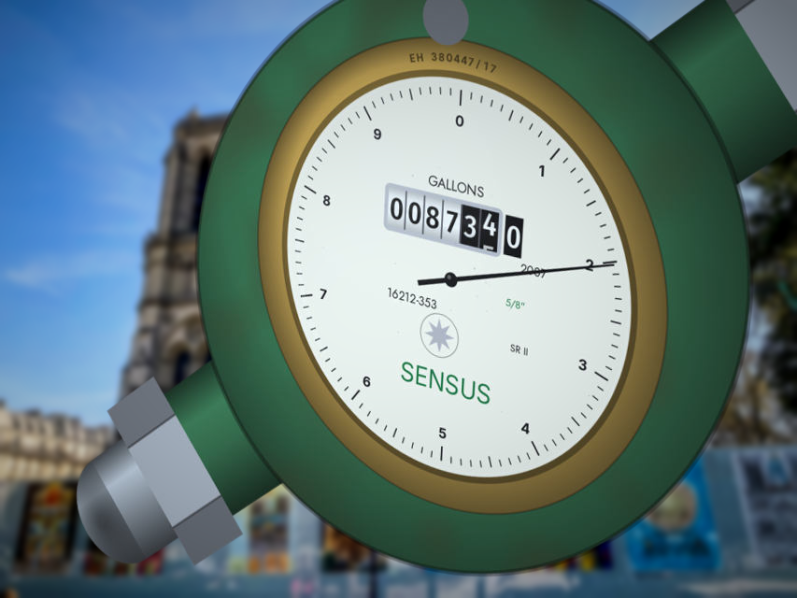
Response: 87342.0 gal
